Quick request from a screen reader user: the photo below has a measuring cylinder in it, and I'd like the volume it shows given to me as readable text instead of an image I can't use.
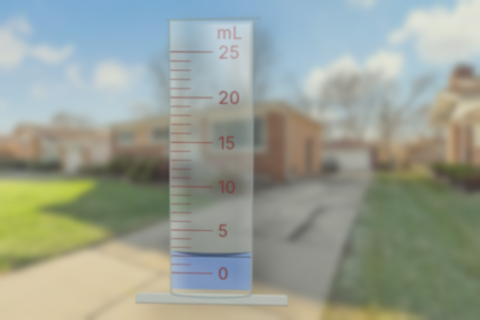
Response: 2 mL
